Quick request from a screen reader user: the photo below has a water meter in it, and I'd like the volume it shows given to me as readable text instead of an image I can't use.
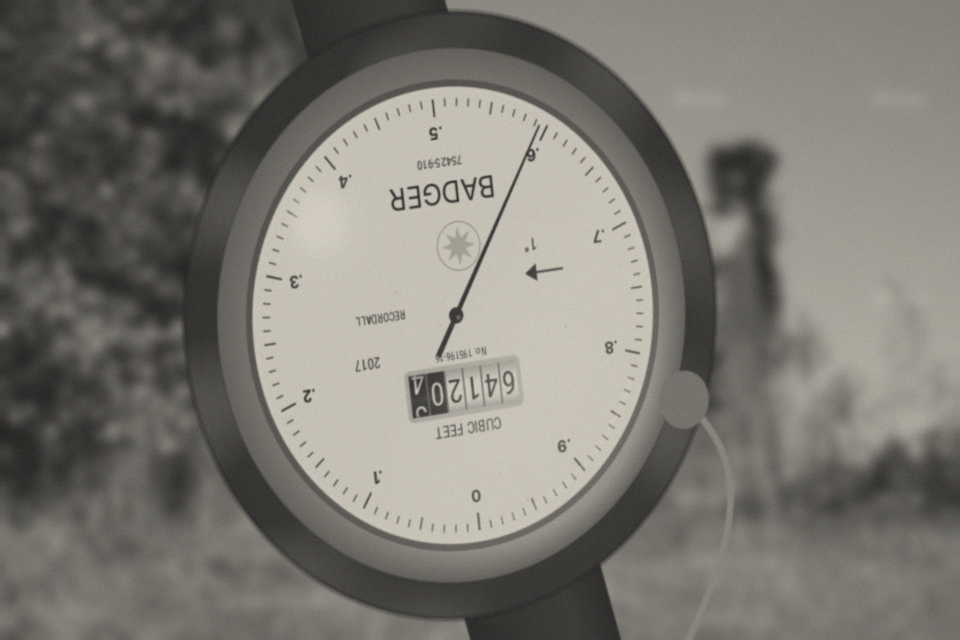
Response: 641203.59 ft³
